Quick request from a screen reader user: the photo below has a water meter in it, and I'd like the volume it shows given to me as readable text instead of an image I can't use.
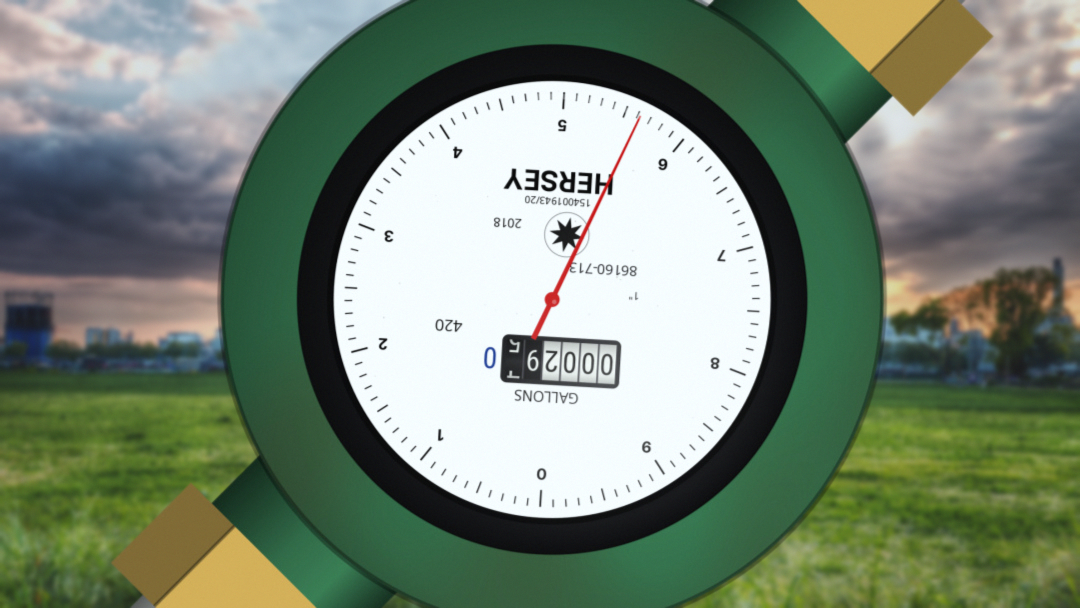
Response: 2945.6 gal
